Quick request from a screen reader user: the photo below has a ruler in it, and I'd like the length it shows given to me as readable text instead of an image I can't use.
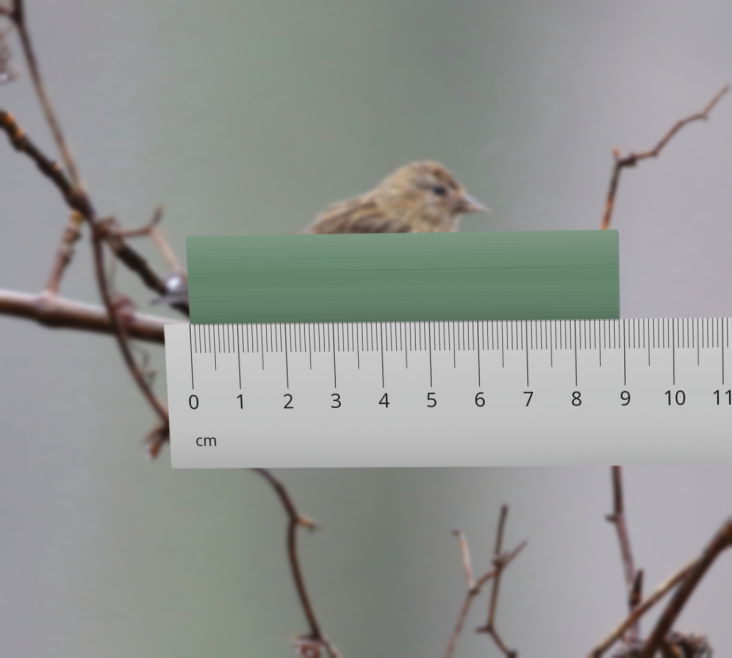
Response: 8.9 cm
